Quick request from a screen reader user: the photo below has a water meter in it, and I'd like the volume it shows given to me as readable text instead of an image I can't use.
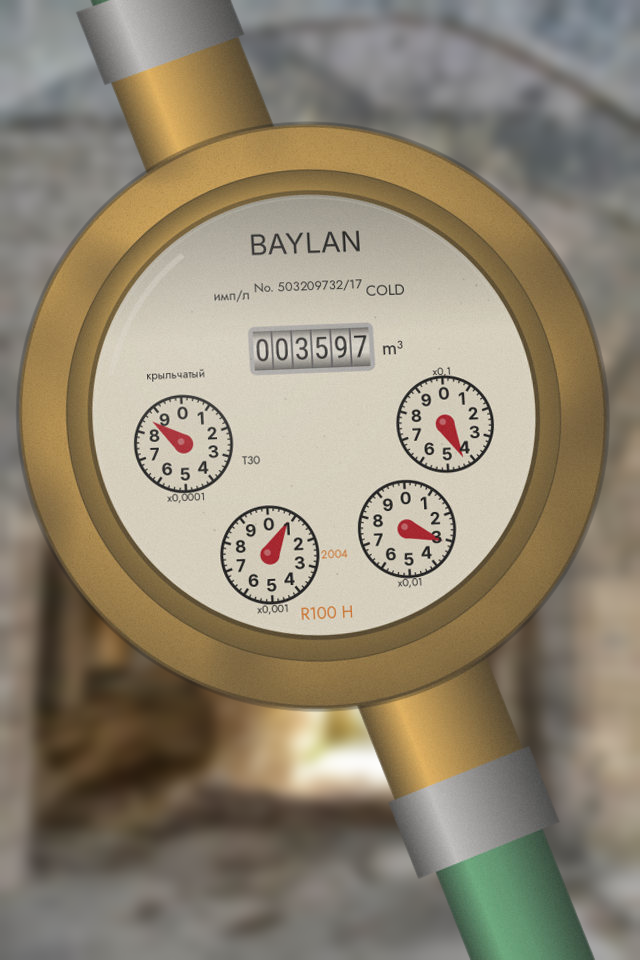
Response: 3597.4308 m³
